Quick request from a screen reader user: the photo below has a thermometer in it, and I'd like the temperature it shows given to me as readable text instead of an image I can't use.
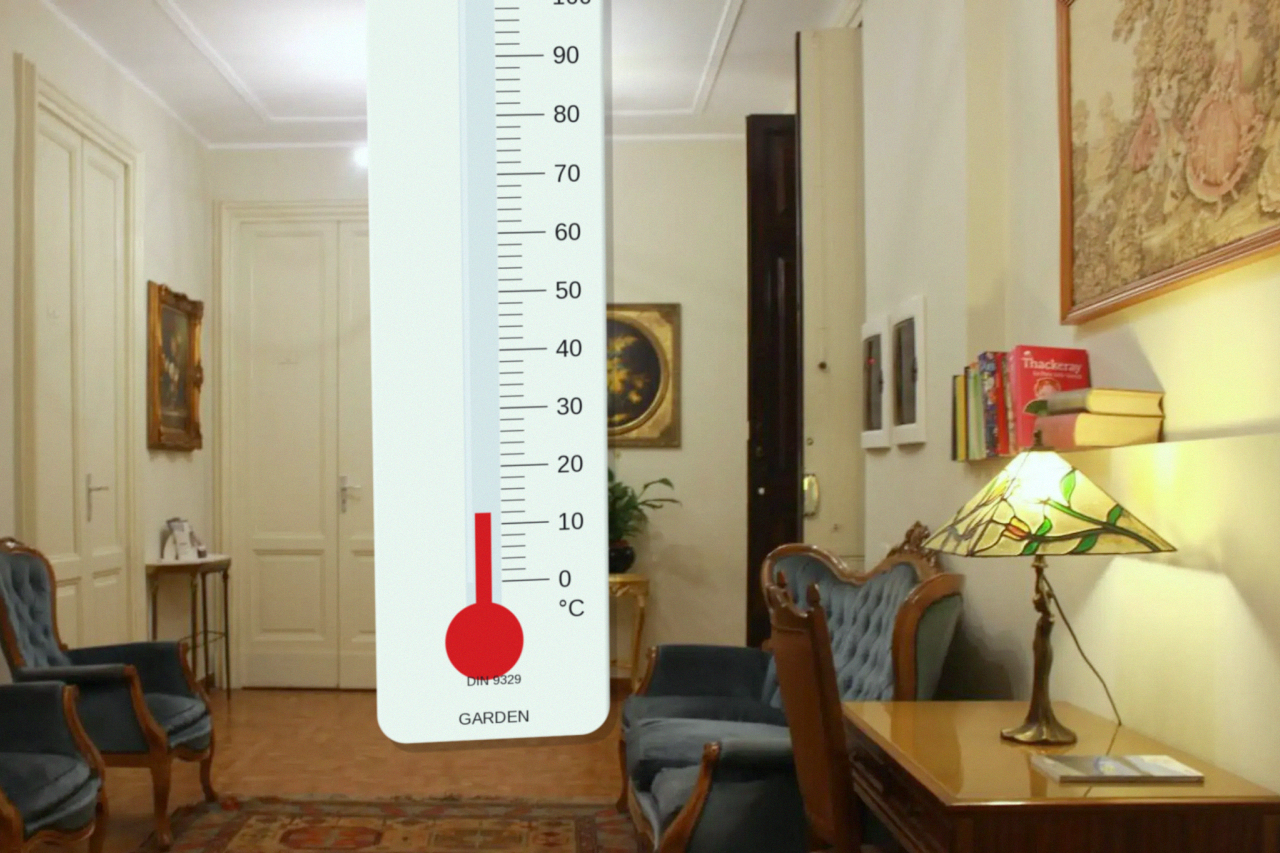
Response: 12 °C
